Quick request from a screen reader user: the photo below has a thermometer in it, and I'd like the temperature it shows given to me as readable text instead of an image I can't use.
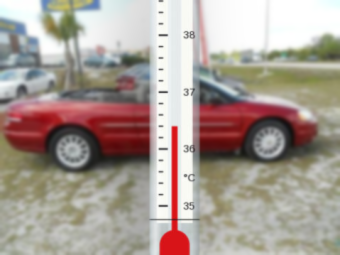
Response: 36.4 °C
